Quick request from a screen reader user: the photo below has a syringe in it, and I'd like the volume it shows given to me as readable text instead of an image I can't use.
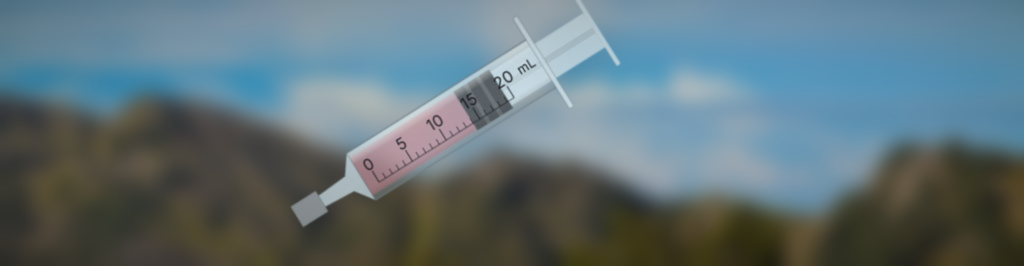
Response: 14 mL
